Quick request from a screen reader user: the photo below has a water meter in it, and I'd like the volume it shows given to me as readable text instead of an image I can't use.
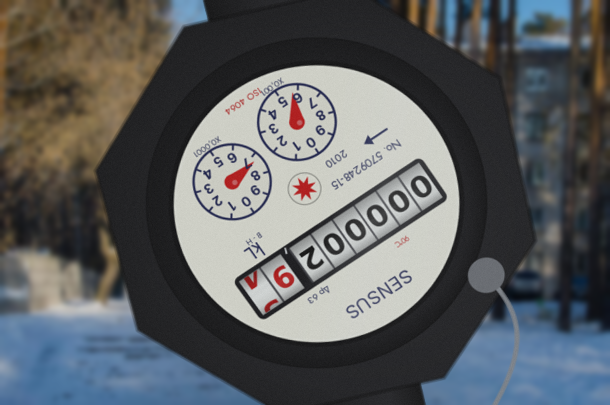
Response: 2.9357 kL
